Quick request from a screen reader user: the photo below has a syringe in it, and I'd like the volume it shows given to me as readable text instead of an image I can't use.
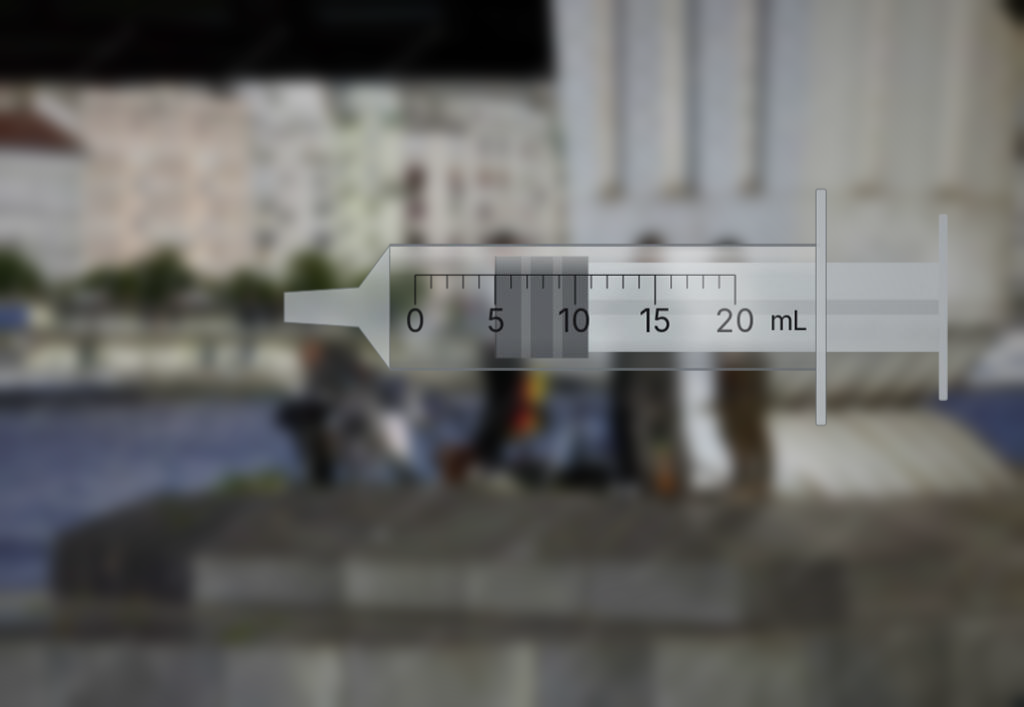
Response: 5 mL
